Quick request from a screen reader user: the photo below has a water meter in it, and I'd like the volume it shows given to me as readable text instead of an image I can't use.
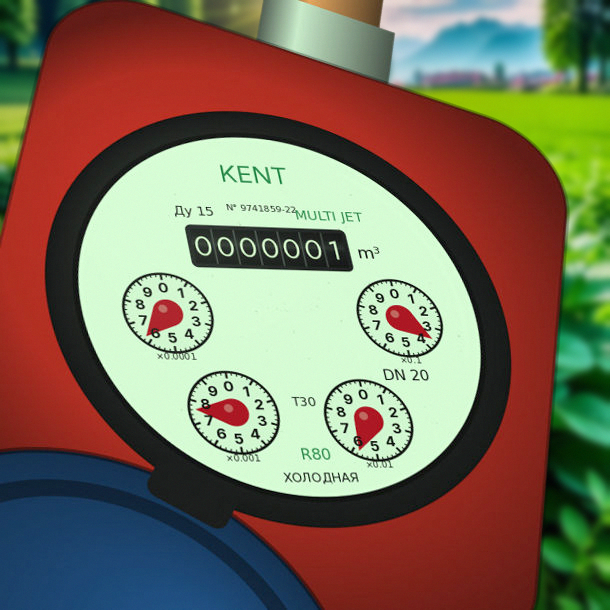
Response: 1.3576 m³
